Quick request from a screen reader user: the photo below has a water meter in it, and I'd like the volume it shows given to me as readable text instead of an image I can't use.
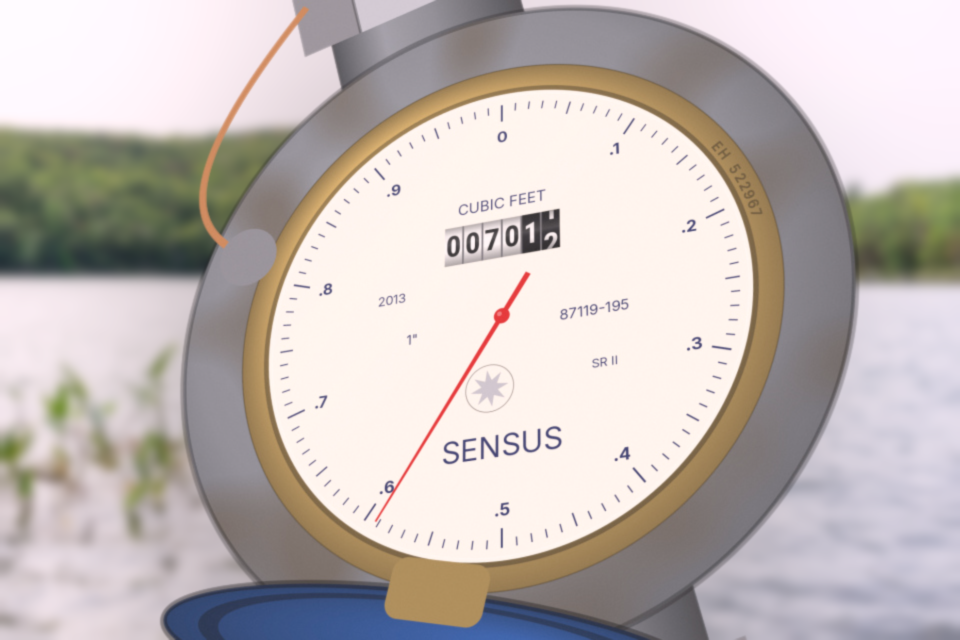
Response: 7011.59 ft³
